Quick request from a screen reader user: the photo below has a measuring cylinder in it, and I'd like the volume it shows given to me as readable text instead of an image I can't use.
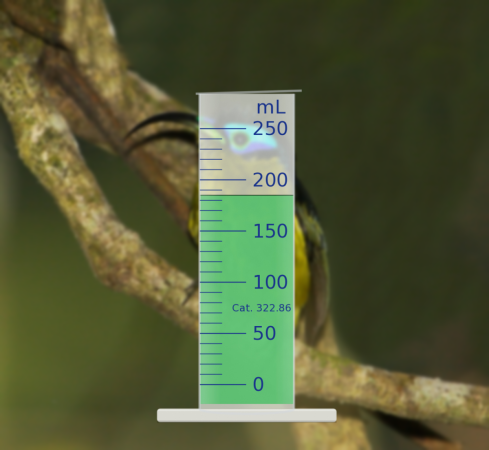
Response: 185 mL
